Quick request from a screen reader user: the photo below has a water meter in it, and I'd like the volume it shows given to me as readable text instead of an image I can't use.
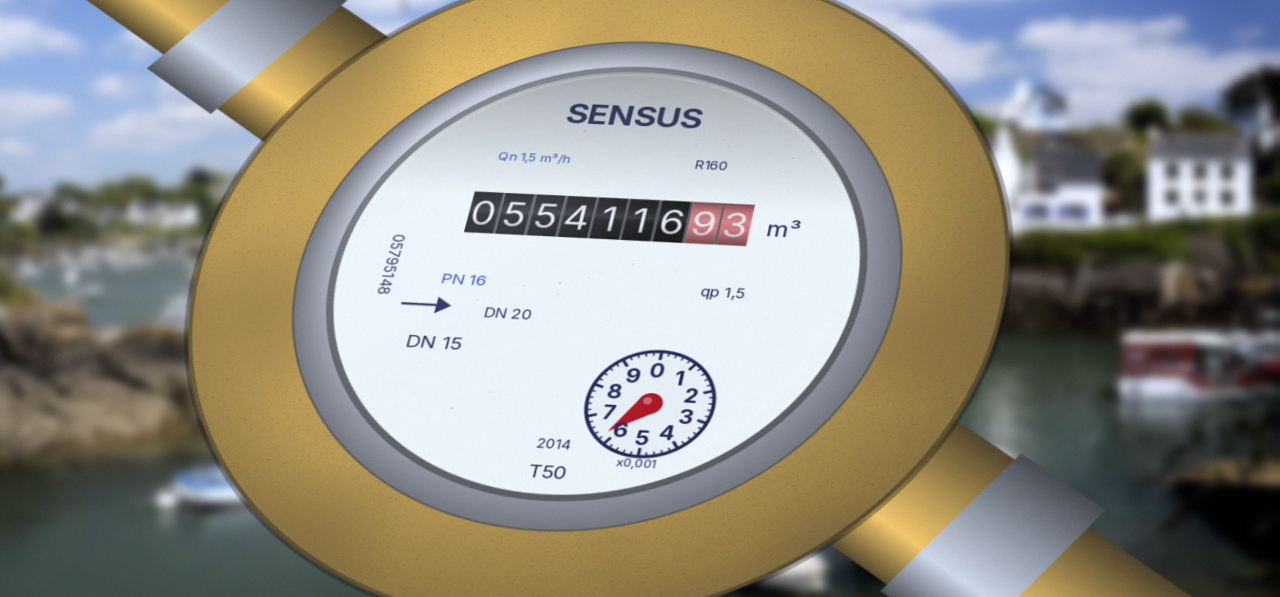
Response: 554116.936 m³
